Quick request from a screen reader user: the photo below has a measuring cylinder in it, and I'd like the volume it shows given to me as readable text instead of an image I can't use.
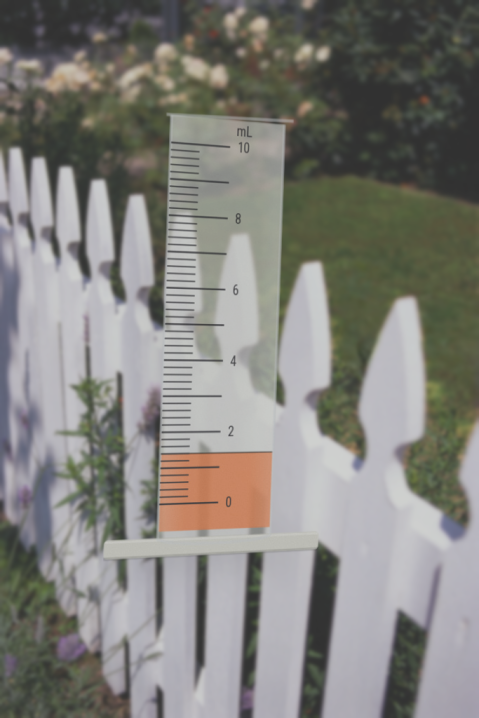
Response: 1.4 mL
